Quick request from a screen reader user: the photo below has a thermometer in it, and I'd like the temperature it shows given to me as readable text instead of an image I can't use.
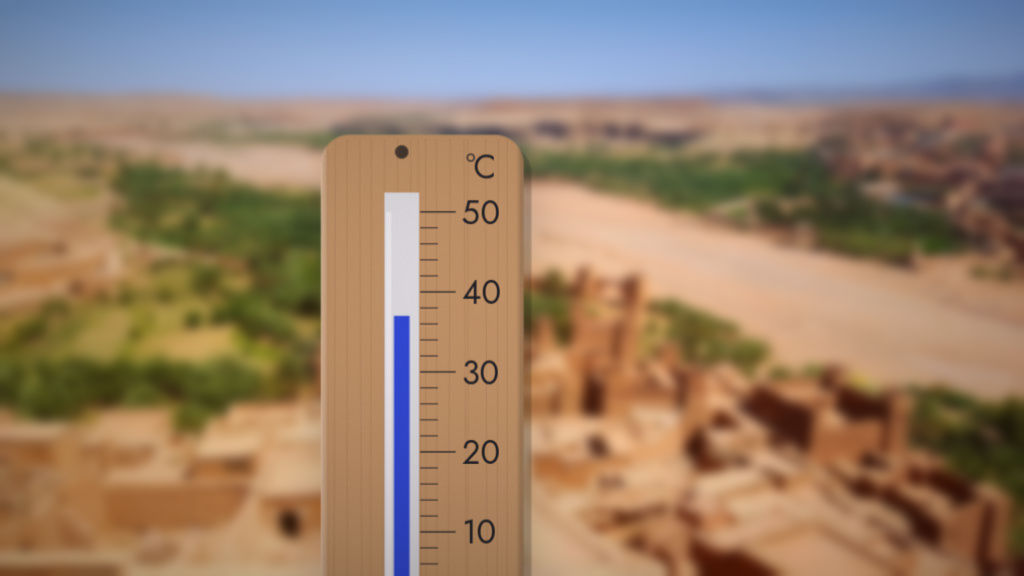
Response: 37 °C
